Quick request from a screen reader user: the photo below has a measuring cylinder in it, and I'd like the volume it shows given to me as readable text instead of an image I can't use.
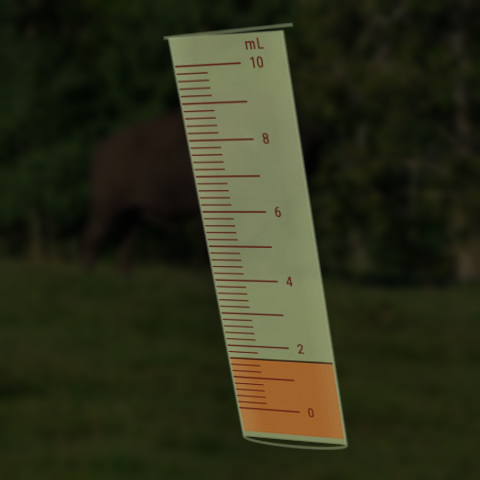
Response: 1.6 mL
